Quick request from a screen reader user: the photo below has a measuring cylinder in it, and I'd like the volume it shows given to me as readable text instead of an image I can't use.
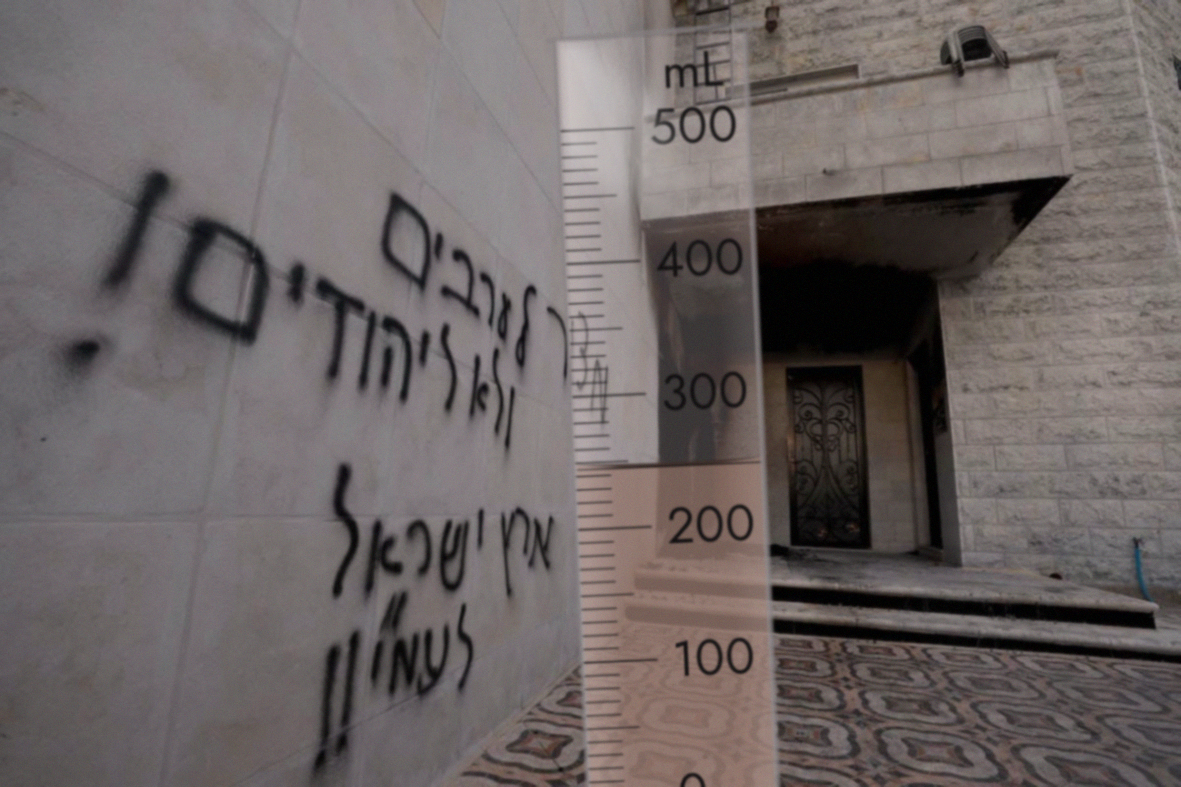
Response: 245 mL
